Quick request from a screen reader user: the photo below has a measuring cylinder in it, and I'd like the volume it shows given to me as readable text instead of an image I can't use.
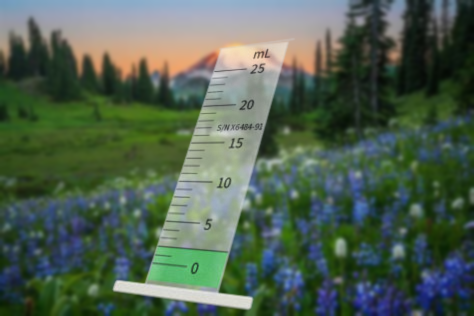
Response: 2 mL
